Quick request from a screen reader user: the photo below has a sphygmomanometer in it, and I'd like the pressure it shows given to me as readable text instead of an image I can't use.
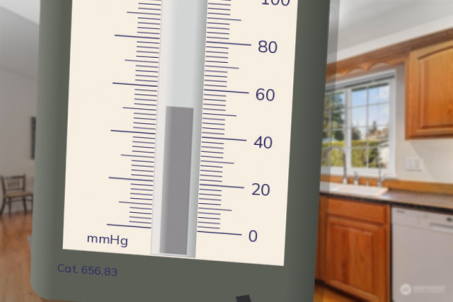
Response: 52 mmHg
